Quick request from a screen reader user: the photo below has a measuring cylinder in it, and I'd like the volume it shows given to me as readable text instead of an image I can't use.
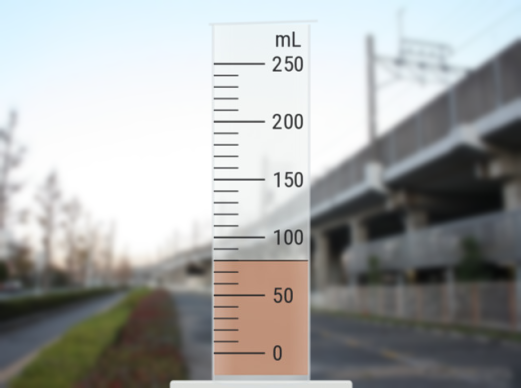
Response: 80 mL
